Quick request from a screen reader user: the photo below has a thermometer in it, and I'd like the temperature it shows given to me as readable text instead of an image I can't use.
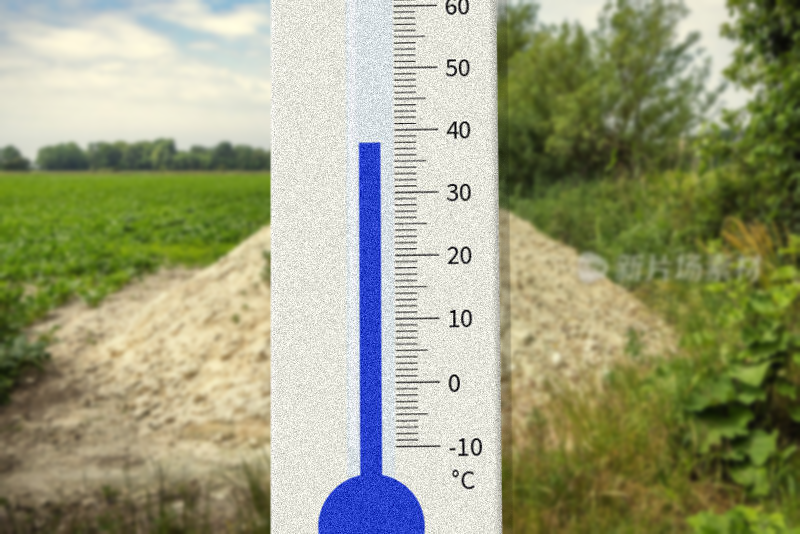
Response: 38 °C
